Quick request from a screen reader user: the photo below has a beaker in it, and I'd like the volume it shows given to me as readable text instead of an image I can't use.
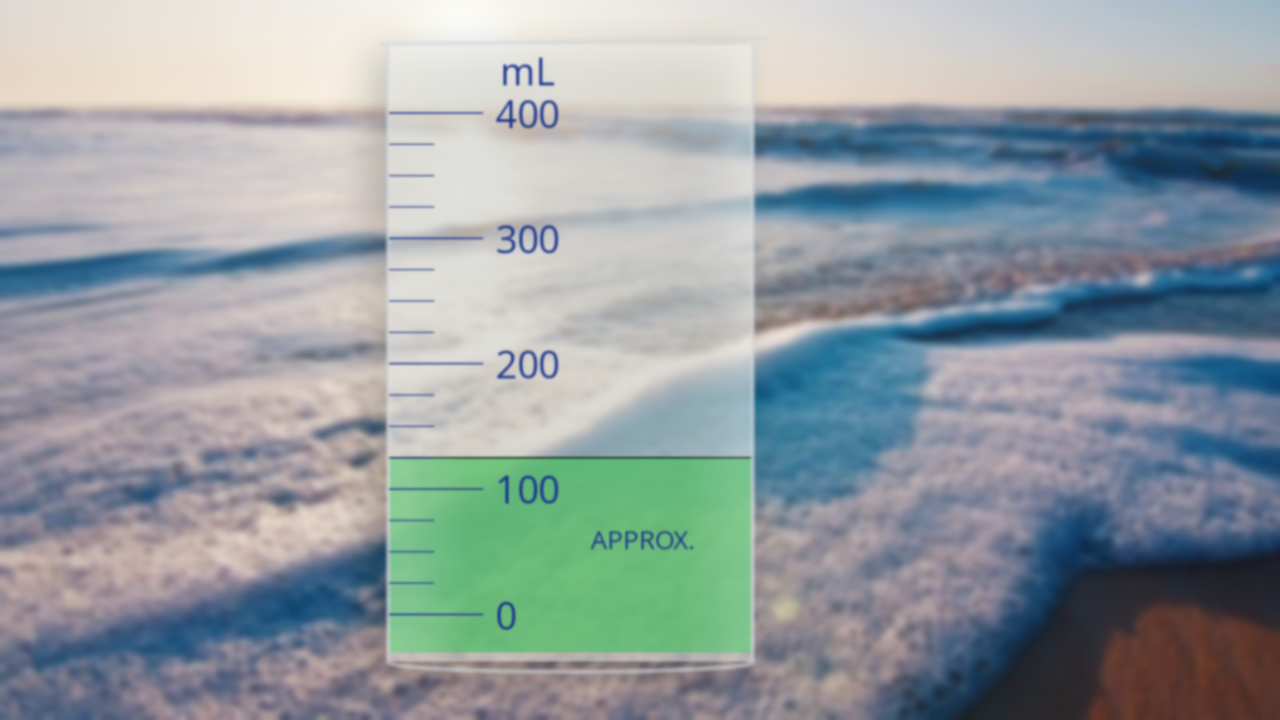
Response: 125 mL
